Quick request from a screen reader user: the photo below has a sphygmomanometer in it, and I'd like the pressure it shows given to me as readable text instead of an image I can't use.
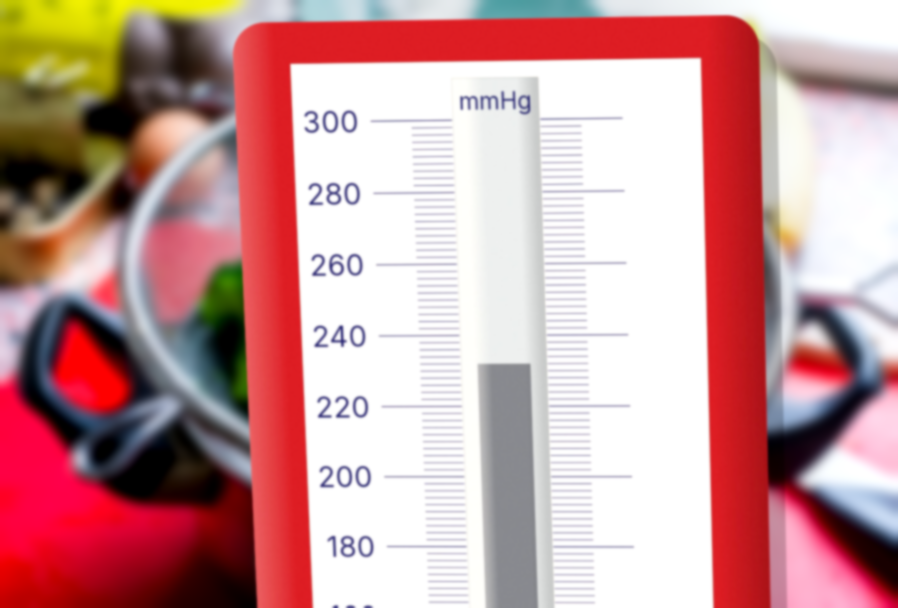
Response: 232 mmHg
